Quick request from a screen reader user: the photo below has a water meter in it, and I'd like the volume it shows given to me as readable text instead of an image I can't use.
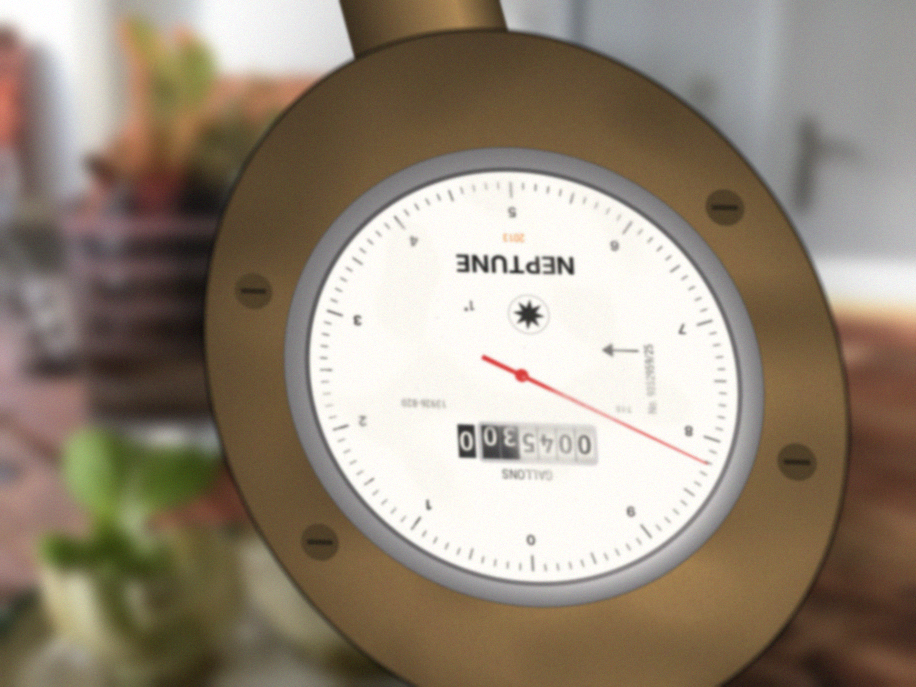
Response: 45298.2 gal
